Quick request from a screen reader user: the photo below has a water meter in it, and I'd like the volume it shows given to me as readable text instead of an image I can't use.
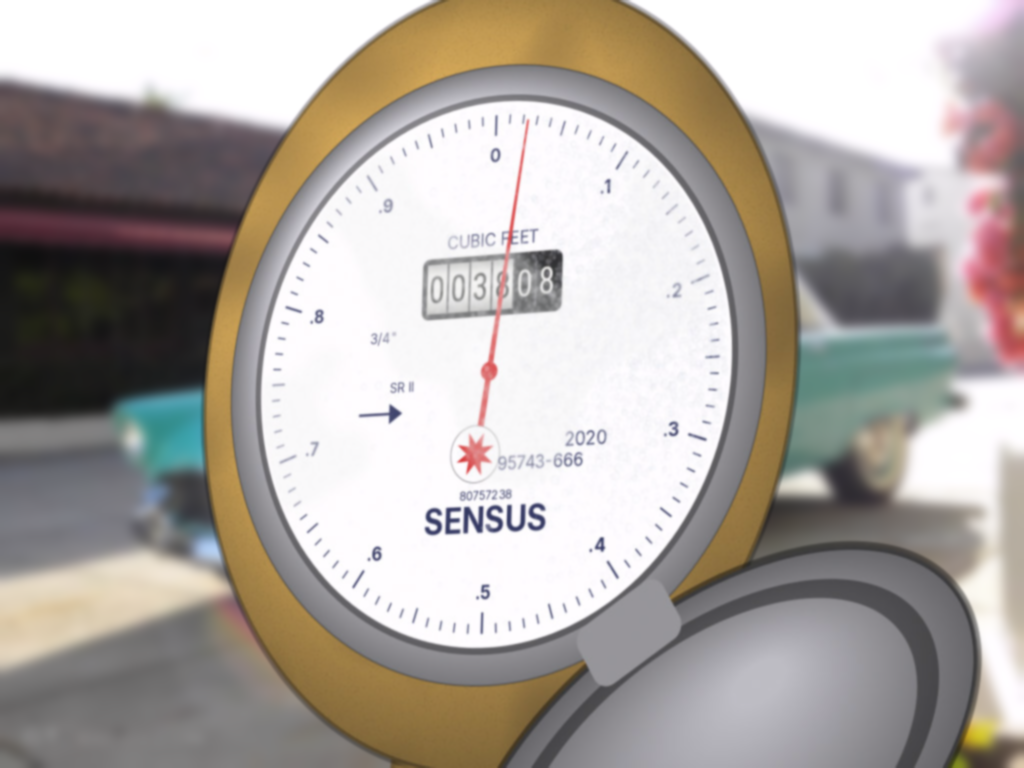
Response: 3808.02 ft³
